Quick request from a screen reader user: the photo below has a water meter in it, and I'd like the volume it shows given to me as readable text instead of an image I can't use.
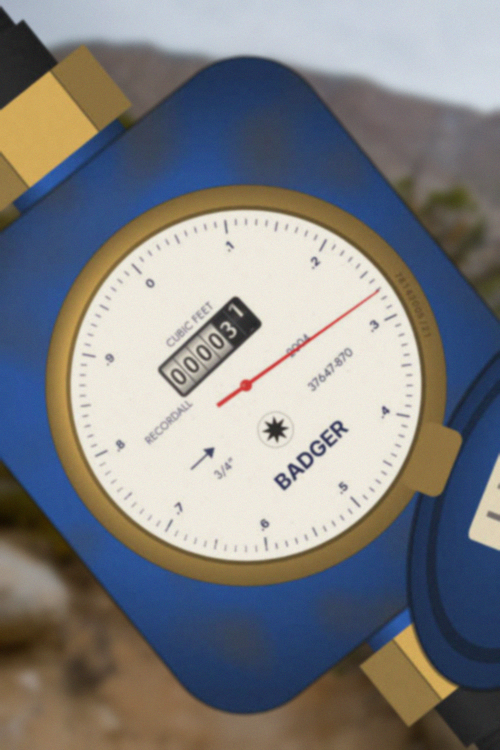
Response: 31.27 ft³
